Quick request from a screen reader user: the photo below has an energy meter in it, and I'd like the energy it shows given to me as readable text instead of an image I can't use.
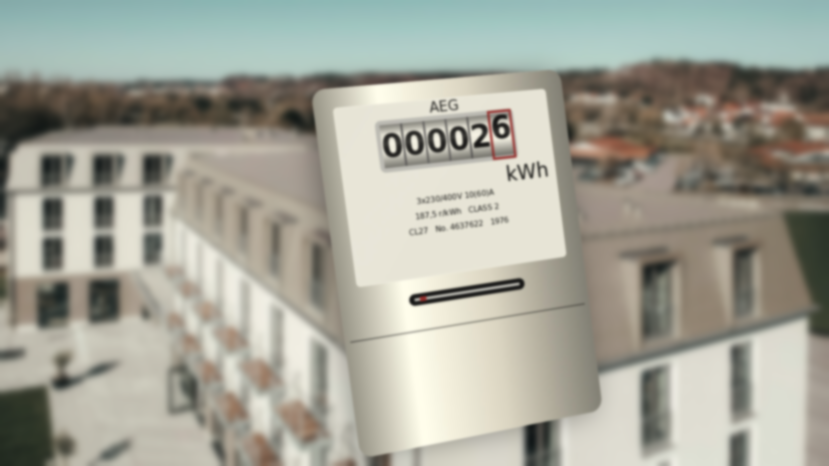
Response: 2.6 kWh
